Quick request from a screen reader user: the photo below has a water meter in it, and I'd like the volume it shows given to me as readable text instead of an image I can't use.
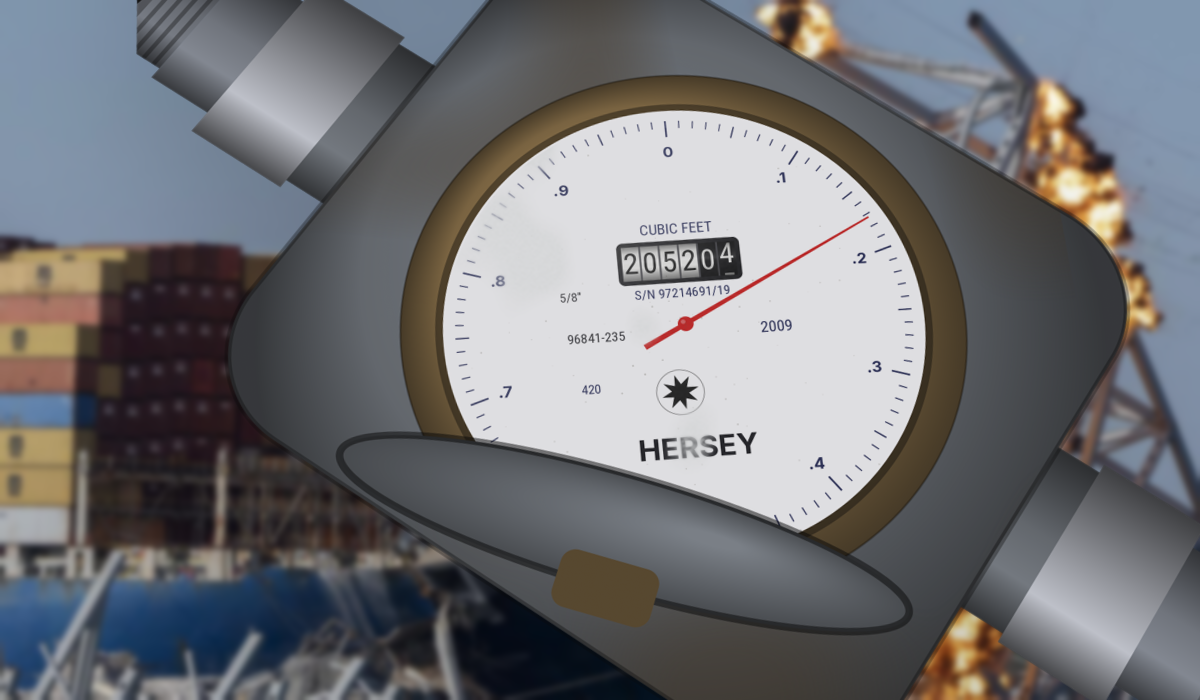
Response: 205204.17 ft³
